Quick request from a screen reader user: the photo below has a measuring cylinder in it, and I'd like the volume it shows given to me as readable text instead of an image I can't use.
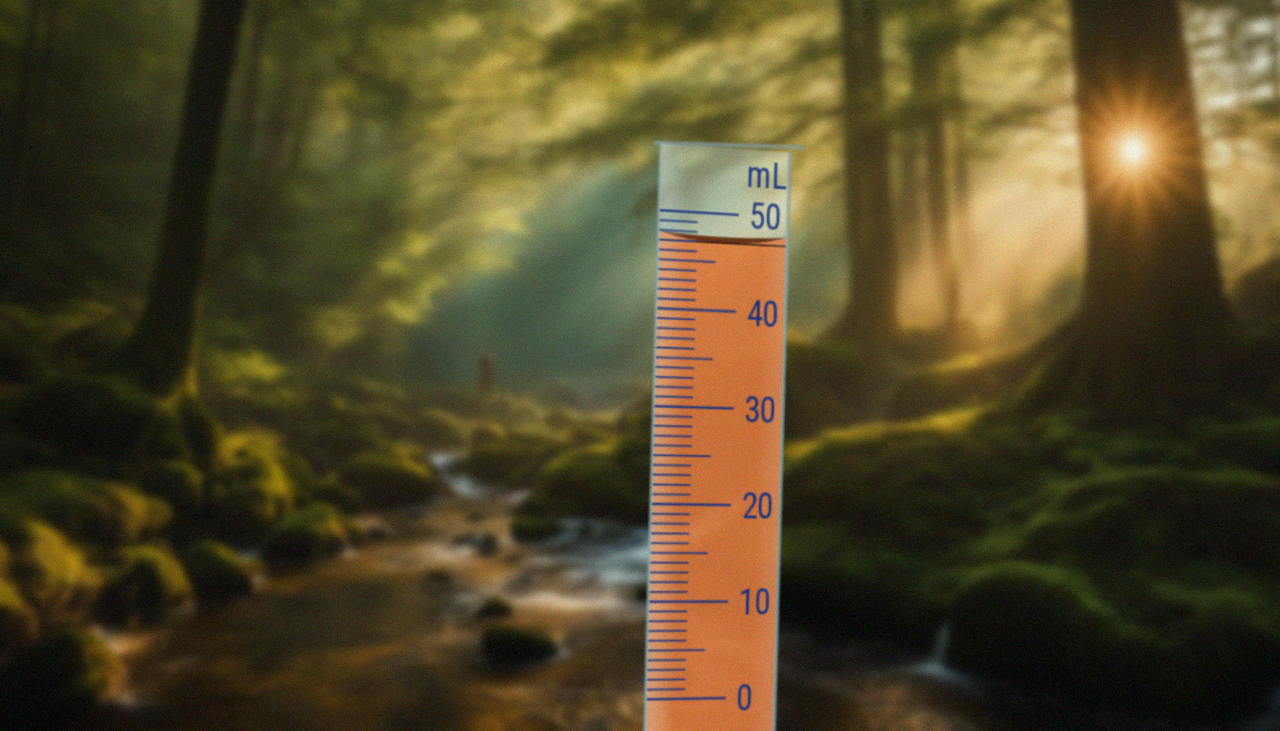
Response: 47 mL
